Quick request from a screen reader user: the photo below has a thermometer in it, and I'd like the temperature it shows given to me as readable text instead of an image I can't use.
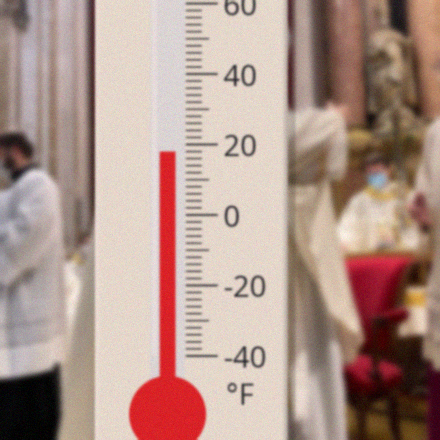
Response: 18 °F
